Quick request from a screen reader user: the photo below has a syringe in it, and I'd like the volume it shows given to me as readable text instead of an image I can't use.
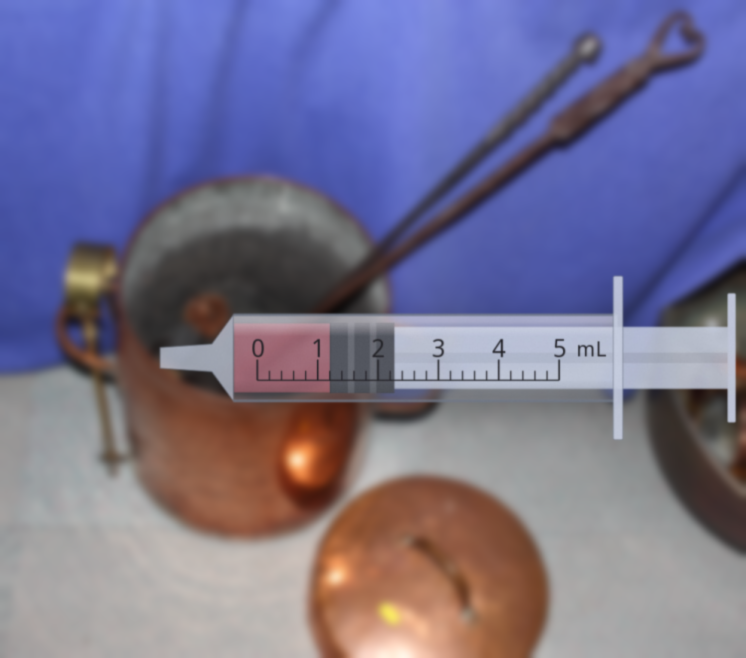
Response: 1.2 mL
